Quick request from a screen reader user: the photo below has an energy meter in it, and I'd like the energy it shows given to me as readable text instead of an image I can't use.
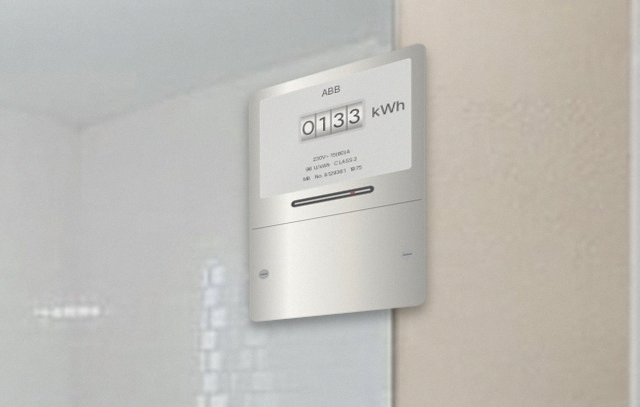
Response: 133 kWh
